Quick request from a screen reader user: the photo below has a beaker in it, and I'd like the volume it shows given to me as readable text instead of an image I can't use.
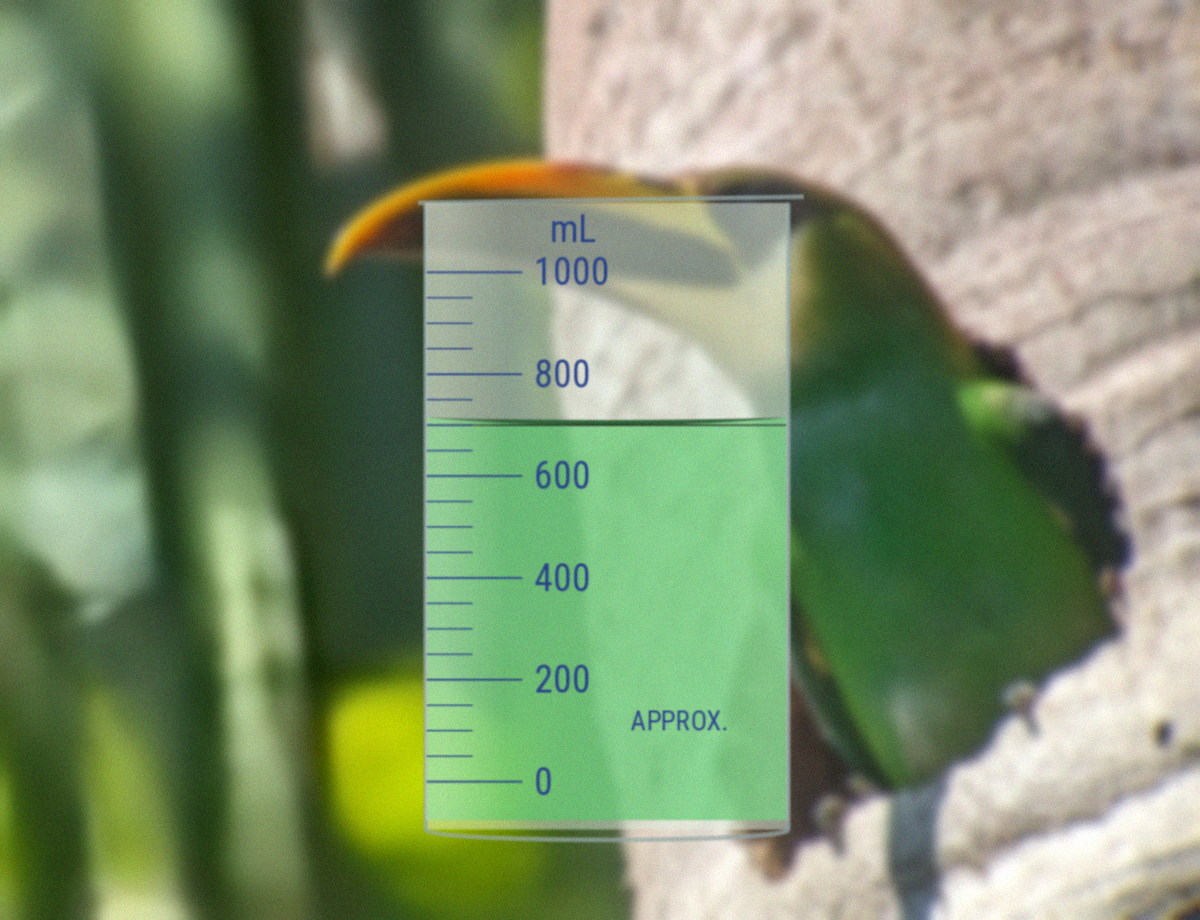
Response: 700 mL
